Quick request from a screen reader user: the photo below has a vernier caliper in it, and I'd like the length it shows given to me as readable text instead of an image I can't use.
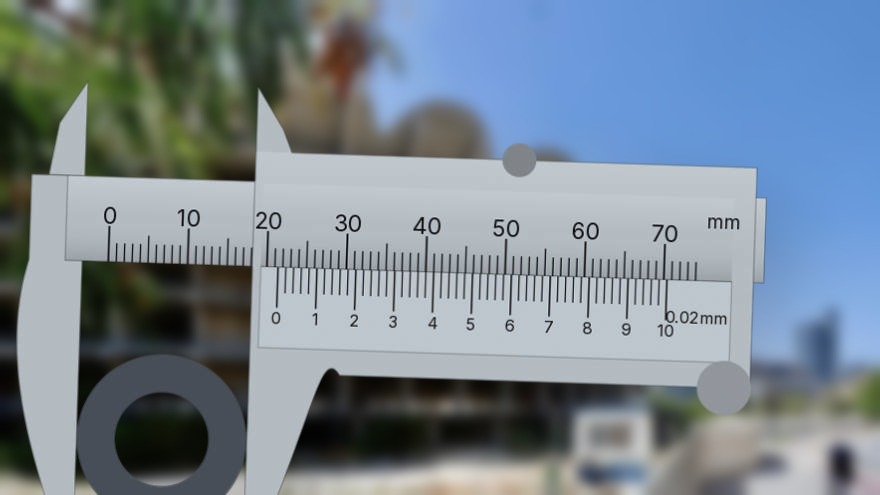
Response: 21.4 mm
